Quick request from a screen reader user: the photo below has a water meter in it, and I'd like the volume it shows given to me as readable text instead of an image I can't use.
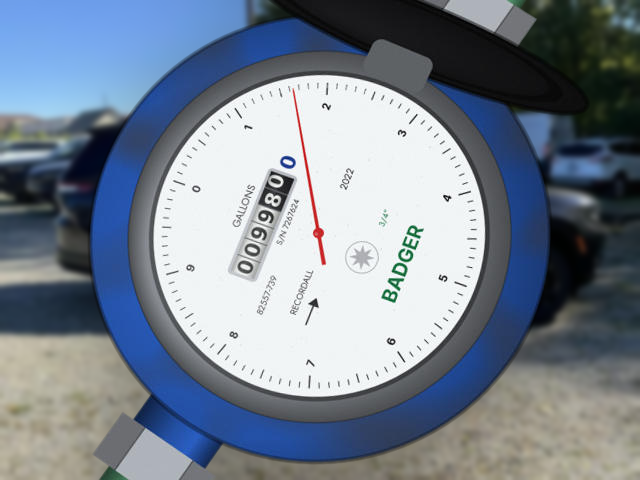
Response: 99801.6 gal
